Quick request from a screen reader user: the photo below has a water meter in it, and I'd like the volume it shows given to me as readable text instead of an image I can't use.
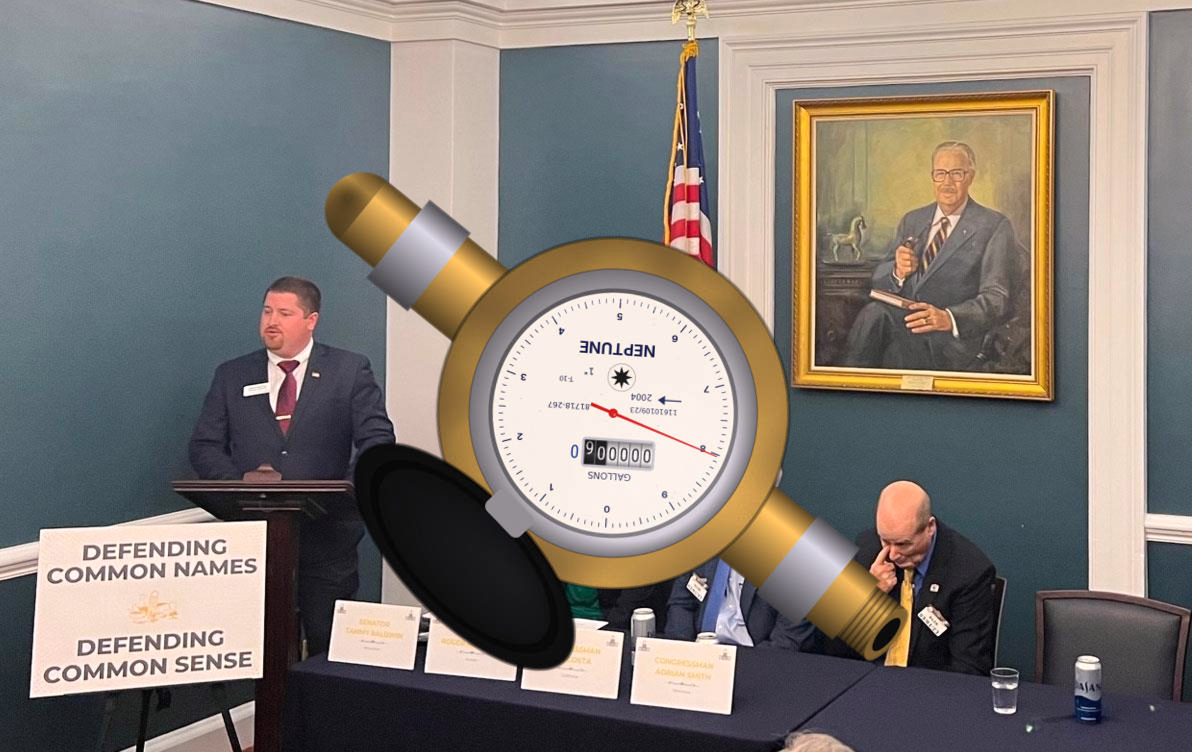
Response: 58.0 gal
